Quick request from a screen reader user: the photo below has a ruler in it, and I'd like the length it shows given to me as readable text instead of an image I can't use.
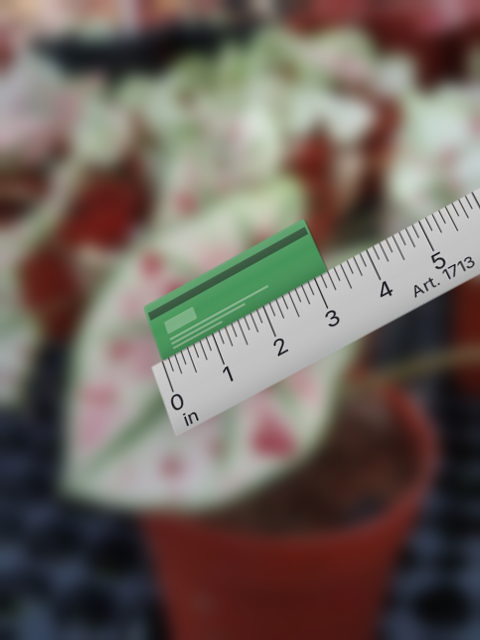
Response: 3.25 in
